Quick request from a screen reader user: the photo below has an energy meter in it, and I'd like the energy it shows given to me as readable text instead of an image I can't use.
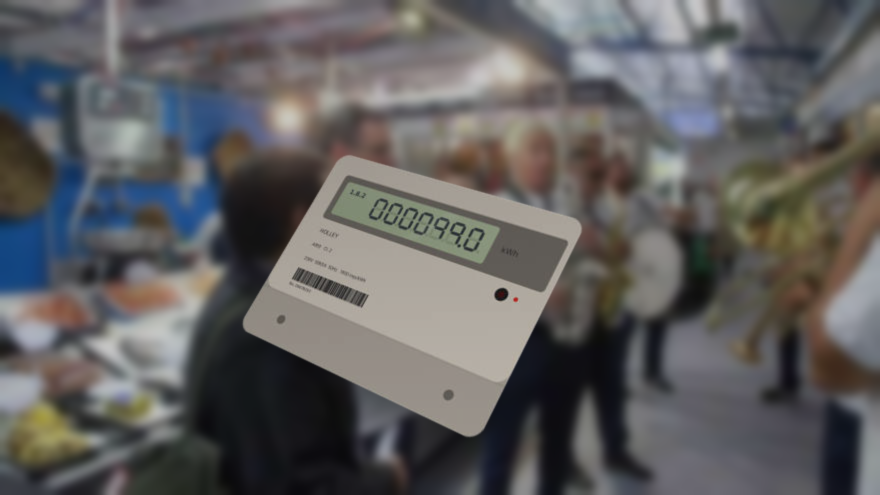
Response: 99.0 kWh
